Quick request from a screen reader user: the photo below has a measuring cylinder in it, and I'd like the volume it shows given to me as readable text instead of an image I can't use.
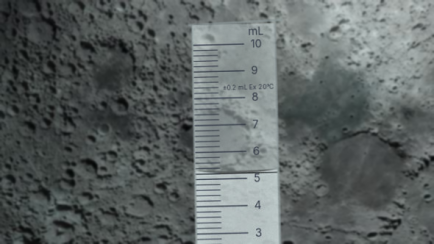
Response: 5.2 mL
